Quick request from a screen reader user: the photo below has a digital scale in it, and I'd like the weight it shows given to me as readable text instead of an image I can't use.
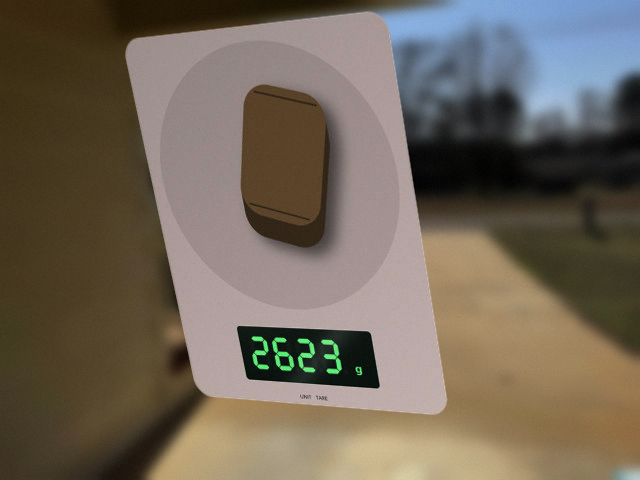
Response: 2623 g
